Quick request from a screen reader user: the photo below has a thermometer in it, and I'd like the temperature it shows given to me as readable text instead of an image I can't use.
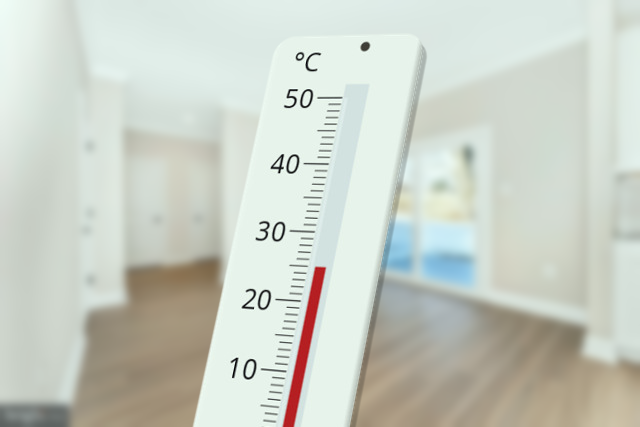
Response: 25 °C
